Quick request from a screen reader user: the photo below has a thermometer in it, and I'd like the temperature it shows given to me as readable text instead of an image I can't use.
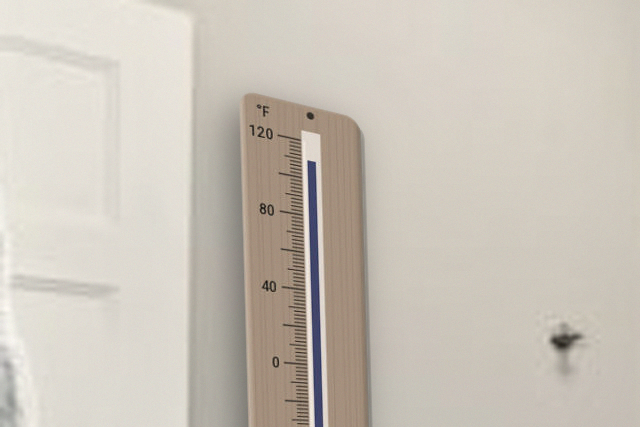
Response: 110 °F
